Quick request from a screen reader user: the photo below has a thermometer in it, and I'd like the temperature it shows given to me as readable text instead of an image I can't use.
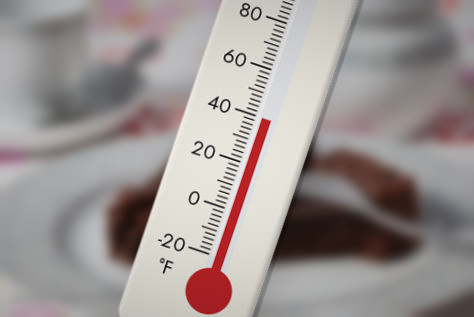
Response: 40 °F
